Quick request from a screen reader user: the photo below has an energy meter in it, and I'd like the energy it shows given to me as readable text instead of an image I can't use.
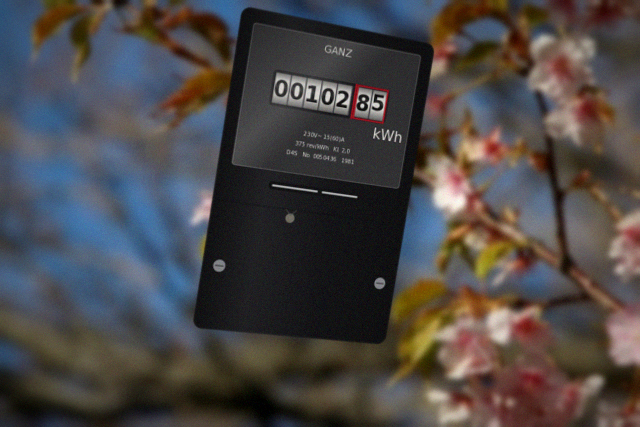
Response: 102.85 kWh
